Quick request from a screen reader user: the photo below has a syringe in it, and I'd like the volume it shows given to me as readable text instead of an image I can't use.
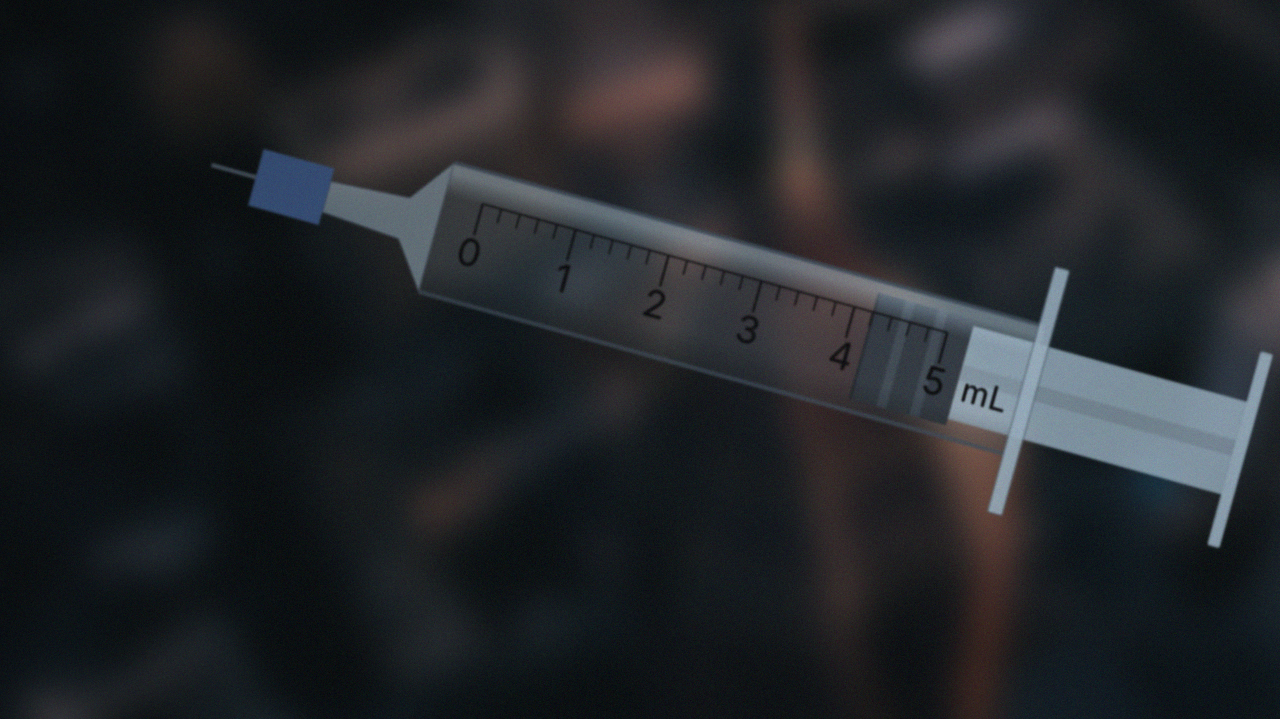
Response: 4.2 mL
